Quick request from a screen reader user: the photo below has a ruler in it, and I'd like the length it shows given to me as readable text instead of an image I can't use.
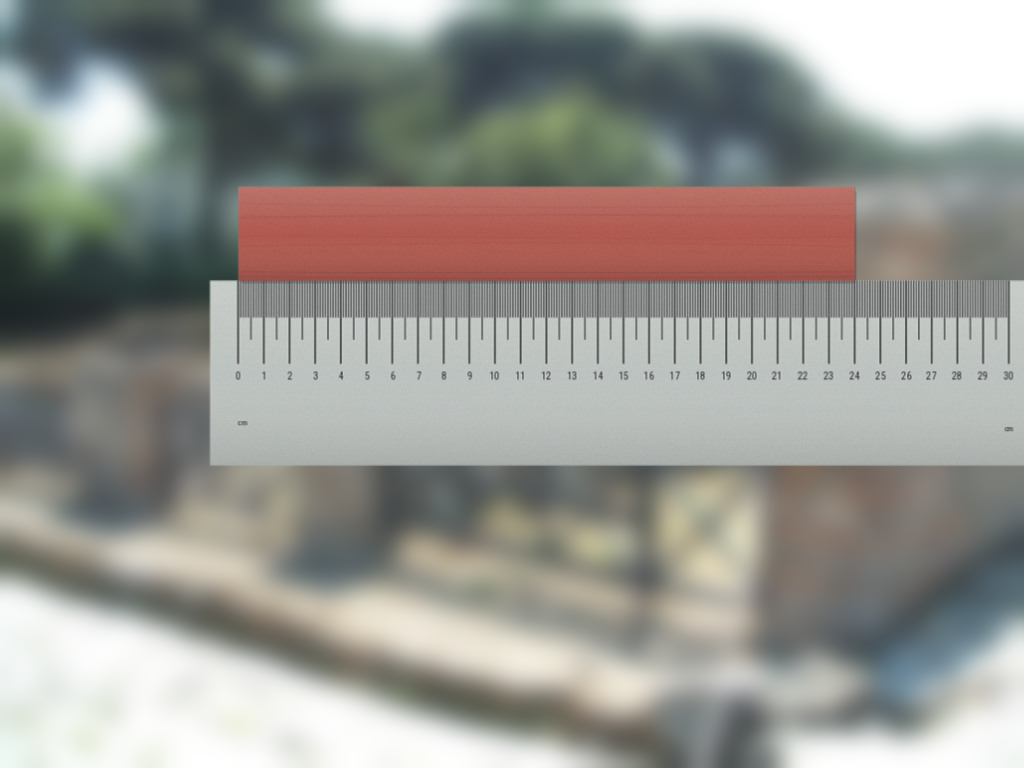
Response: 24 cm
